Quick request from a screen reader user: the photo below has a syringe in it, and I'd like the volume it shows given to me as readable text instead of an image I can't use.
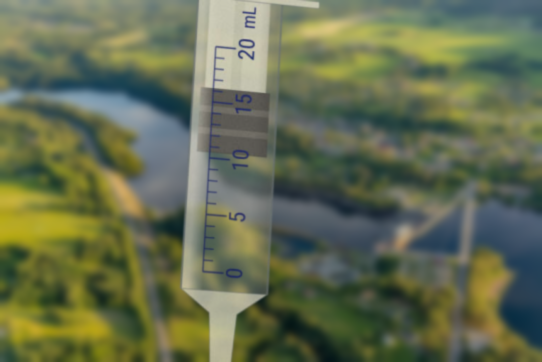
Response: 10.5 mL
